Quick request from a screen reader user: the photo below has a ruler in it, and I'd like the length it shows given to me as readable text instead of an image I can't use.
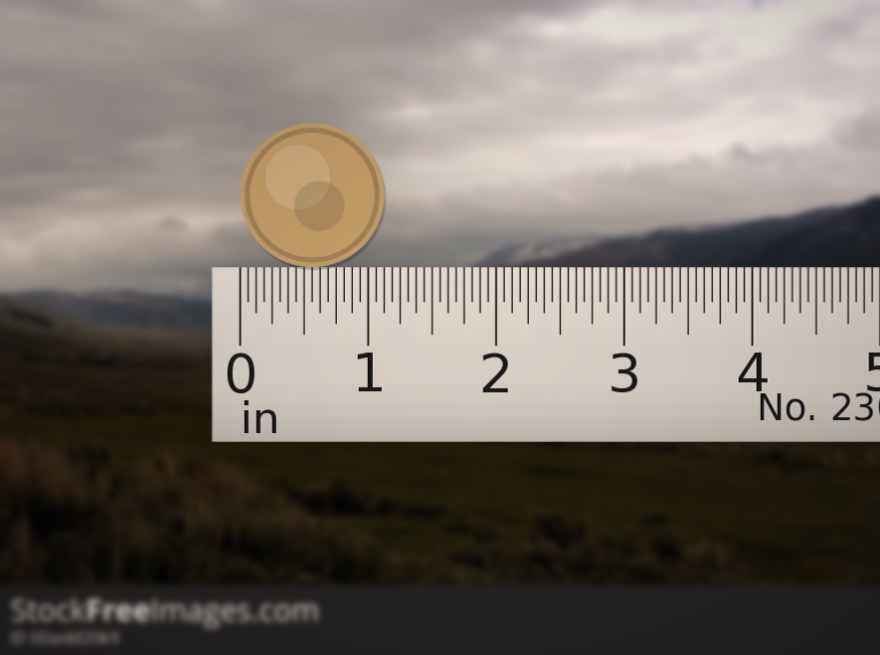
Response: 1.125 in
